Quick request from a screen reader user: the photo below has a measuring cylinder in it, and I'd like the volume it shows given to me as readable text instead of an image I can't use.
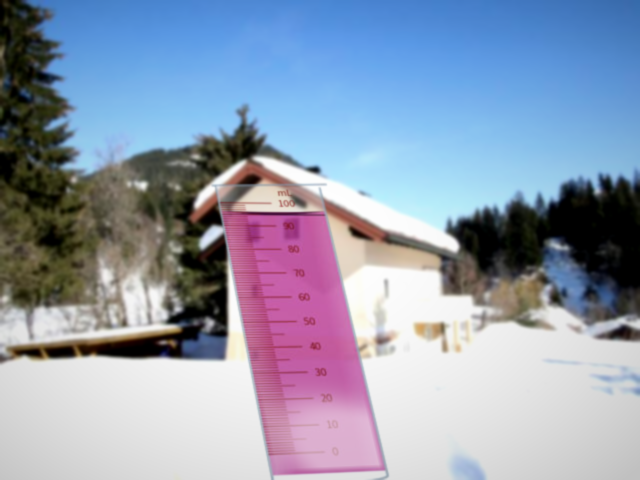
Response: 95 mL
